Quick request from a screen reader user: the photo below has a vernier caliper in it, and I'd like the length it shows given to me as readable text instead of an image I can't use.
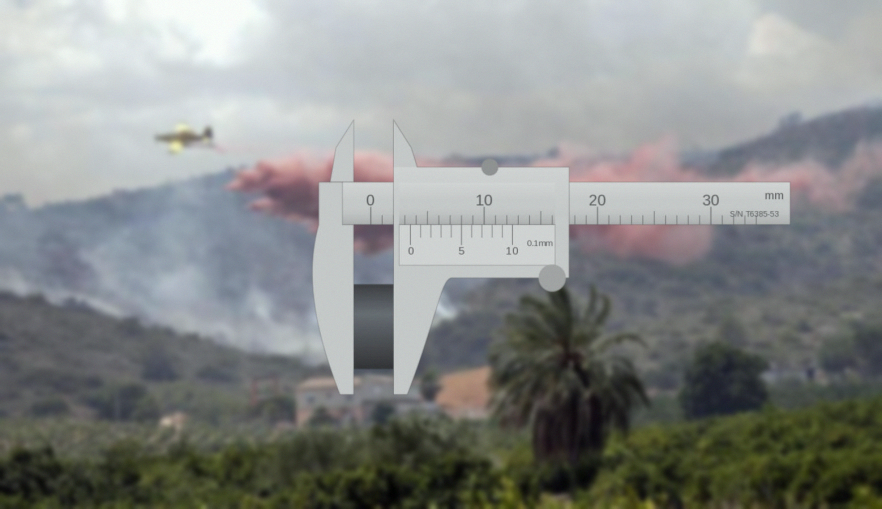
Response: 3.5 mm
